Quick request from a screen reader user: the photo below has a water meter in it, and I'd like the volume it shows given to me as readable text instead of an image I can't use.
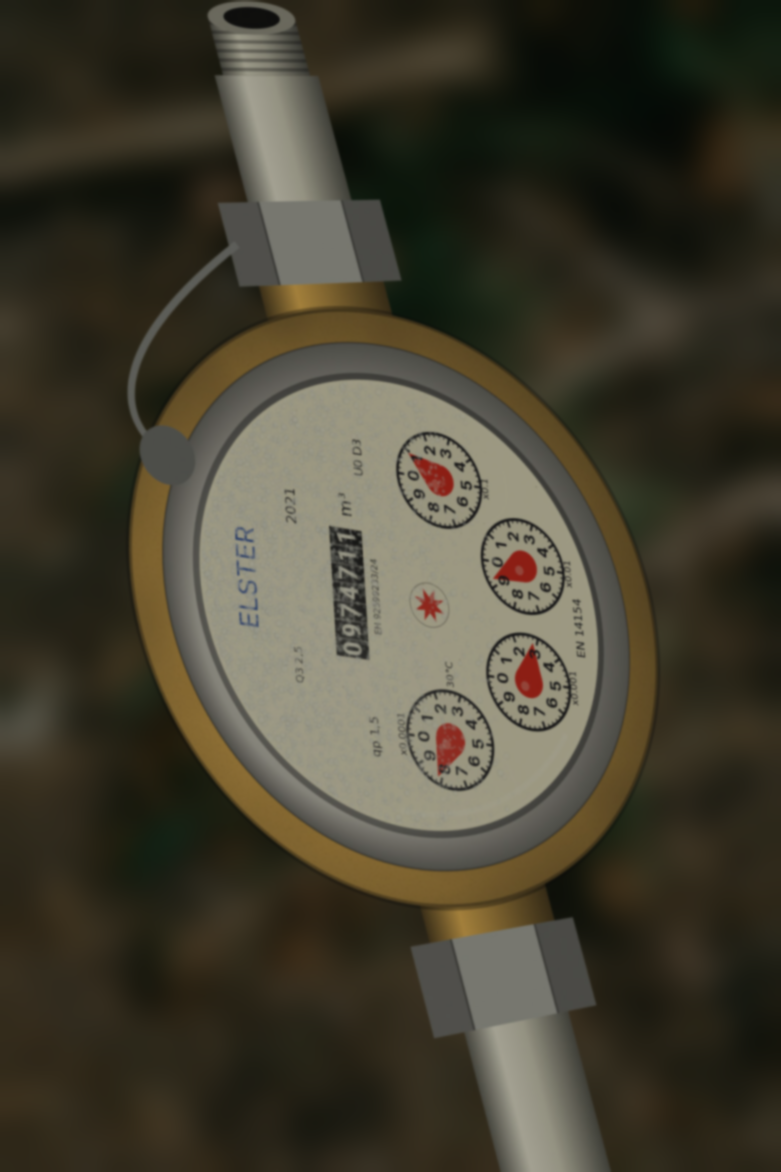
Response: 974711.0928 m³
